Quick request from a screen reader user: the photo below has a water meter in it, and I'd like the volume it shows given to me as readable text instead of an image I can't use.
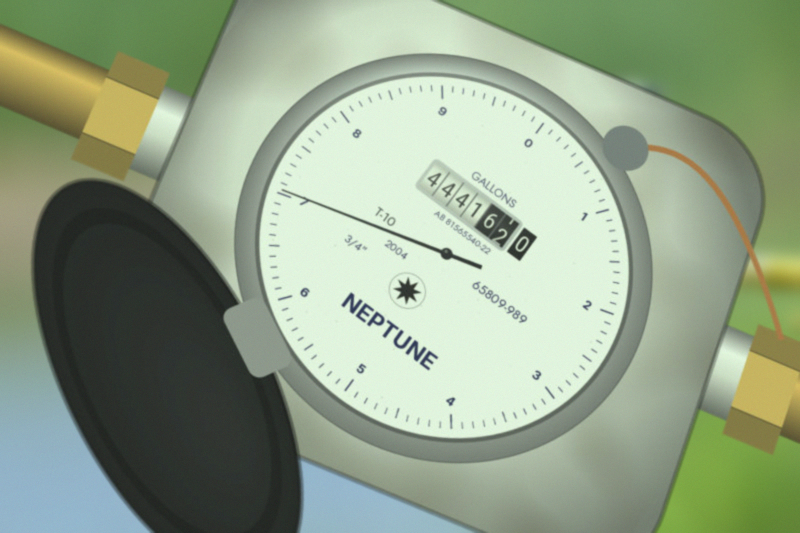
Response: 4441617.0 gal
